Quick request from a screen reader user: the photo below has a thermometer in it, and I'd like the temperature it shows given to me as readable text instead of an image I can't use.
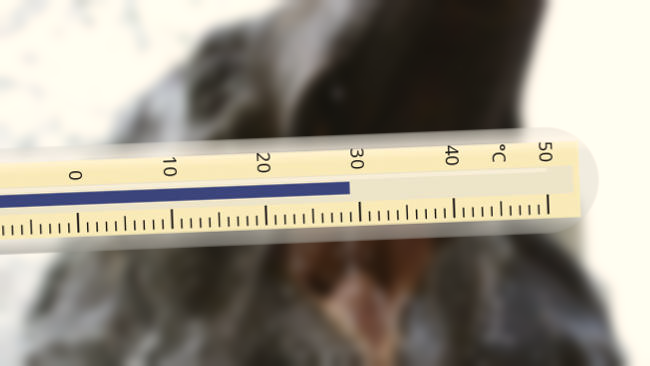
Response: 29 °C
